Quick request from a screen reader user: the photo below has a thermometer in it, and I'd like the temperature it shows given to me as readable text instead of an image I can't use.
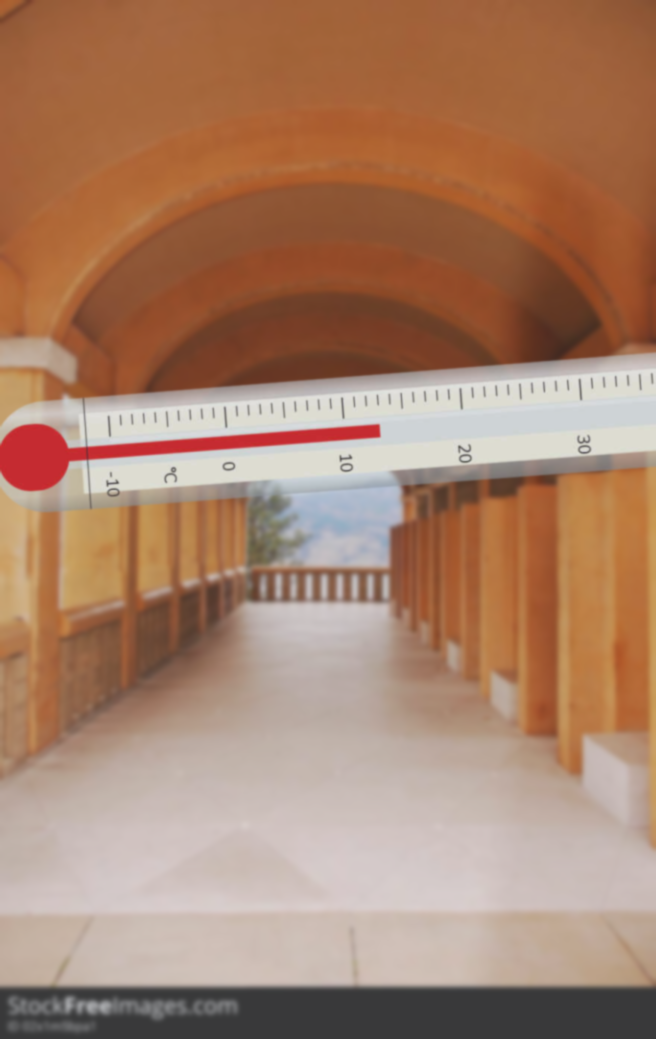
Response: 13 °C
